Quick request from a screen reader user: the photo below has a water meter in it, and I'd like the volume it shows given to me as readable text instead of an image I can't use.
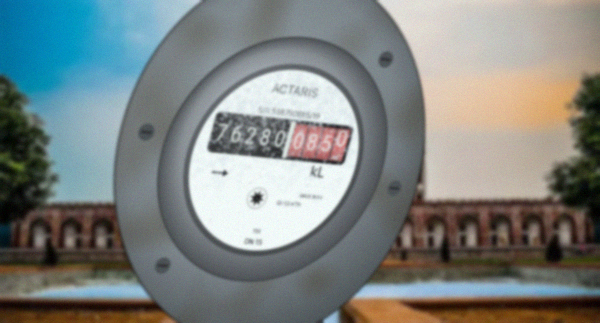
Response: 76280.0850 kL
